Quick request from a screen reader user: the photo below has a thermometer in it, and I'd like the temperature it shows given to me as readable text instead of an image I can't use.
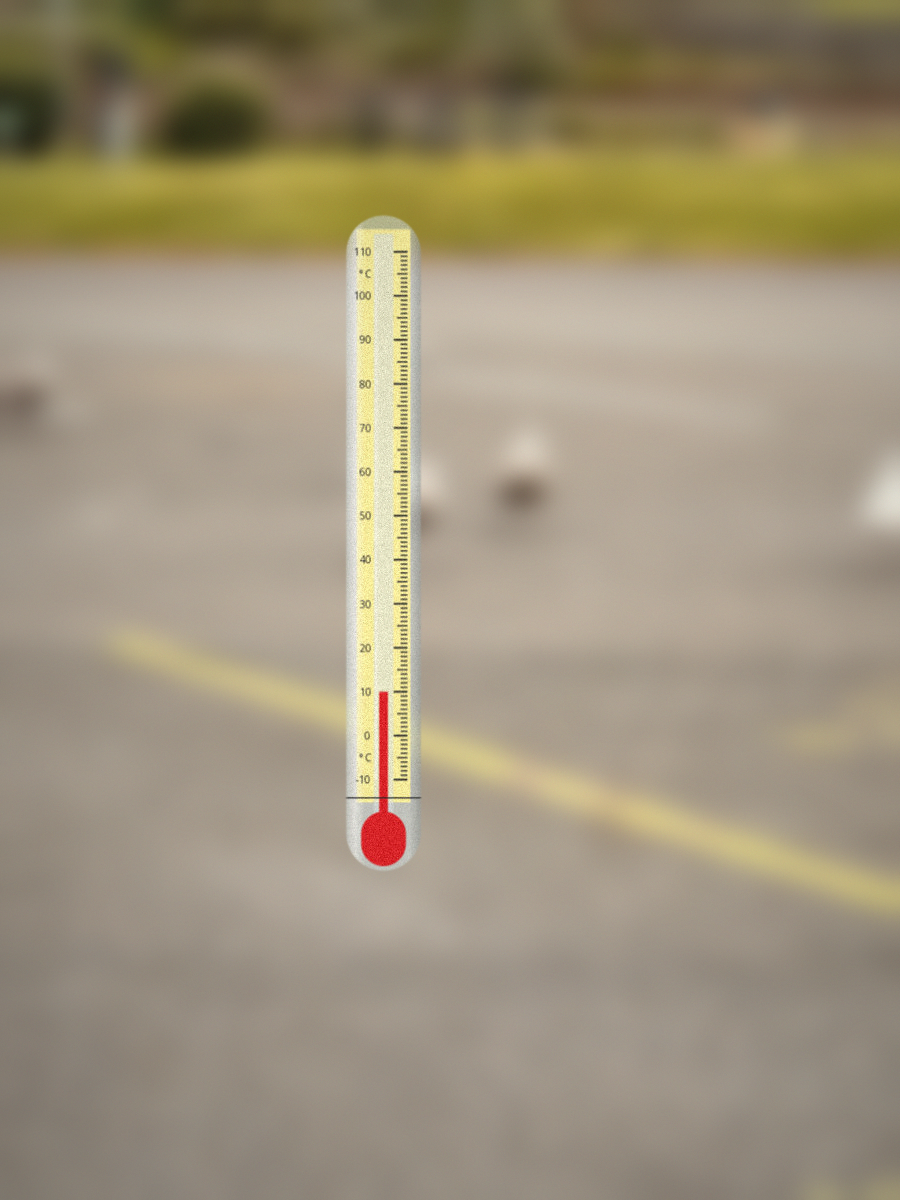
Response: 10 °C
